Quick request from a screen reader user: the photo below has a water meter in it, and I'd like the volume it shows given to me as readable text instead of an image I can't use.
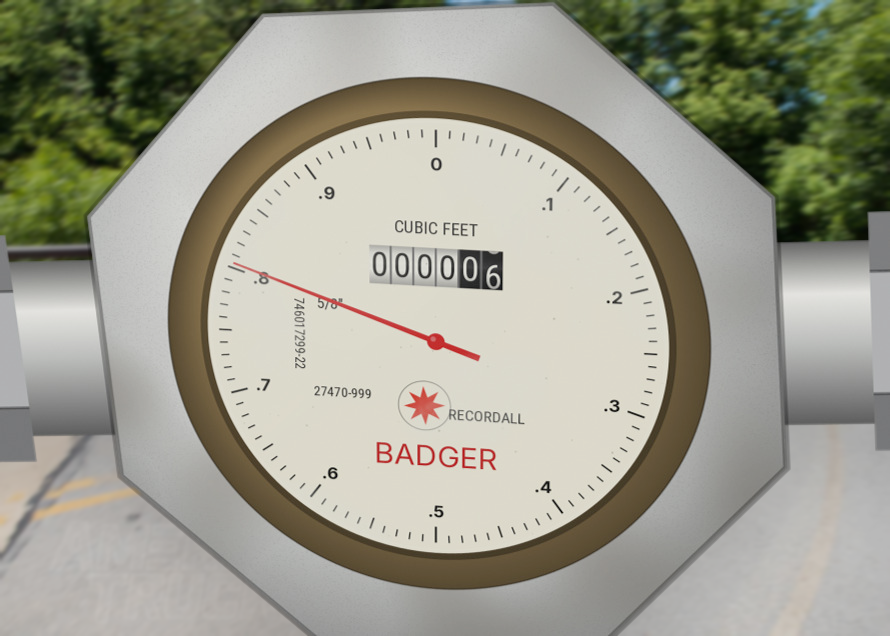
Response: 5.80 ft³
